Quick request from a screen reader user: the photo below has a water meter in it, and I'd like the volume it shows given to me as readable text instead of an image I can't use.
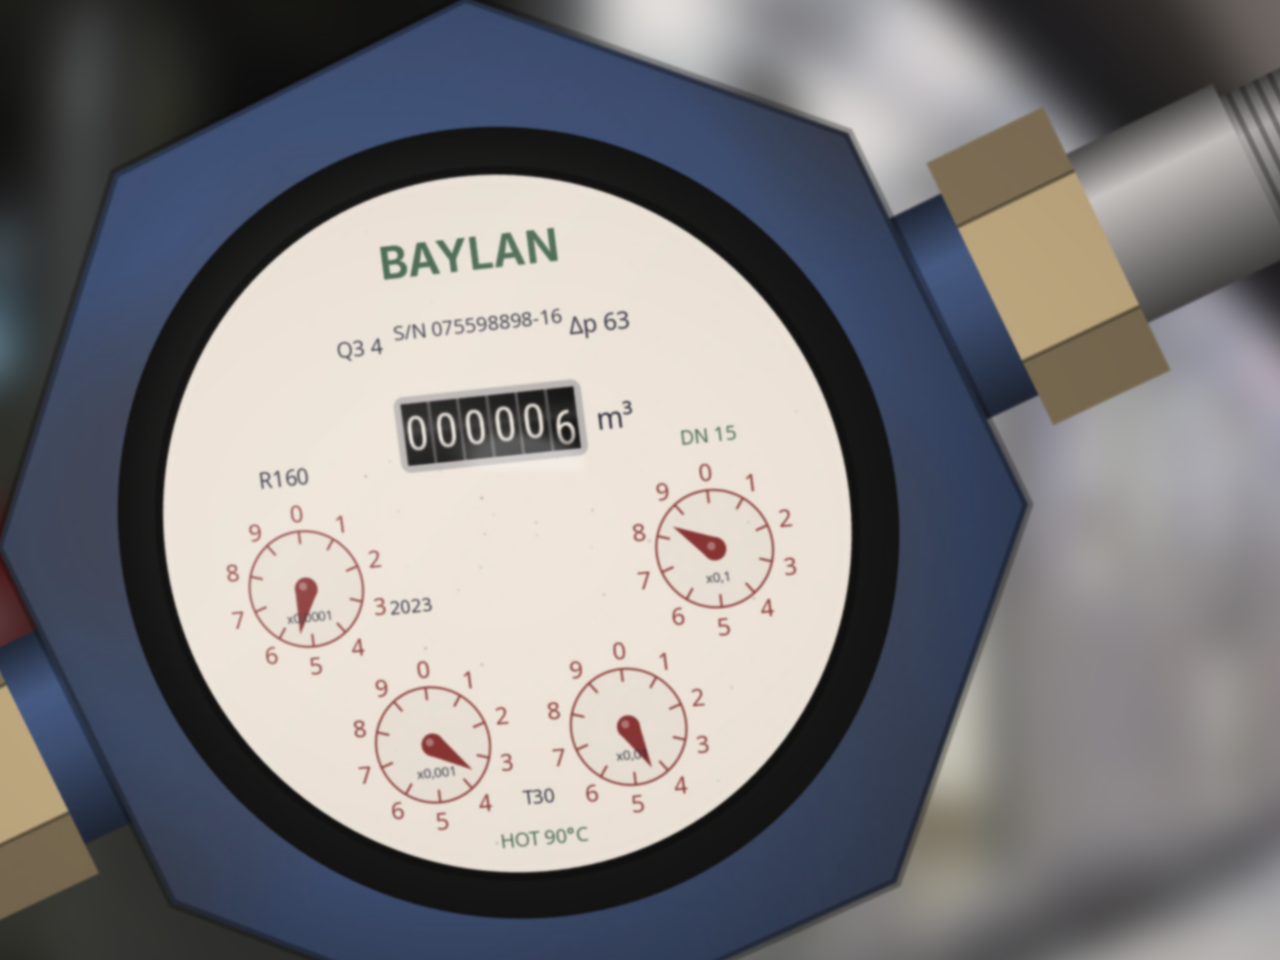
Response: 5.8435 m³
